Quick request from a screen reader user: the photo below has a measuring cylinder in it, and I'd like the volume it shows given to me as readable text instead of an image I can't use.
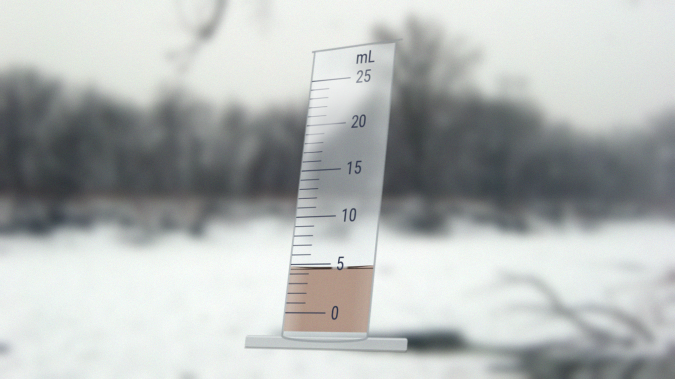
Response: 4.5 mL
